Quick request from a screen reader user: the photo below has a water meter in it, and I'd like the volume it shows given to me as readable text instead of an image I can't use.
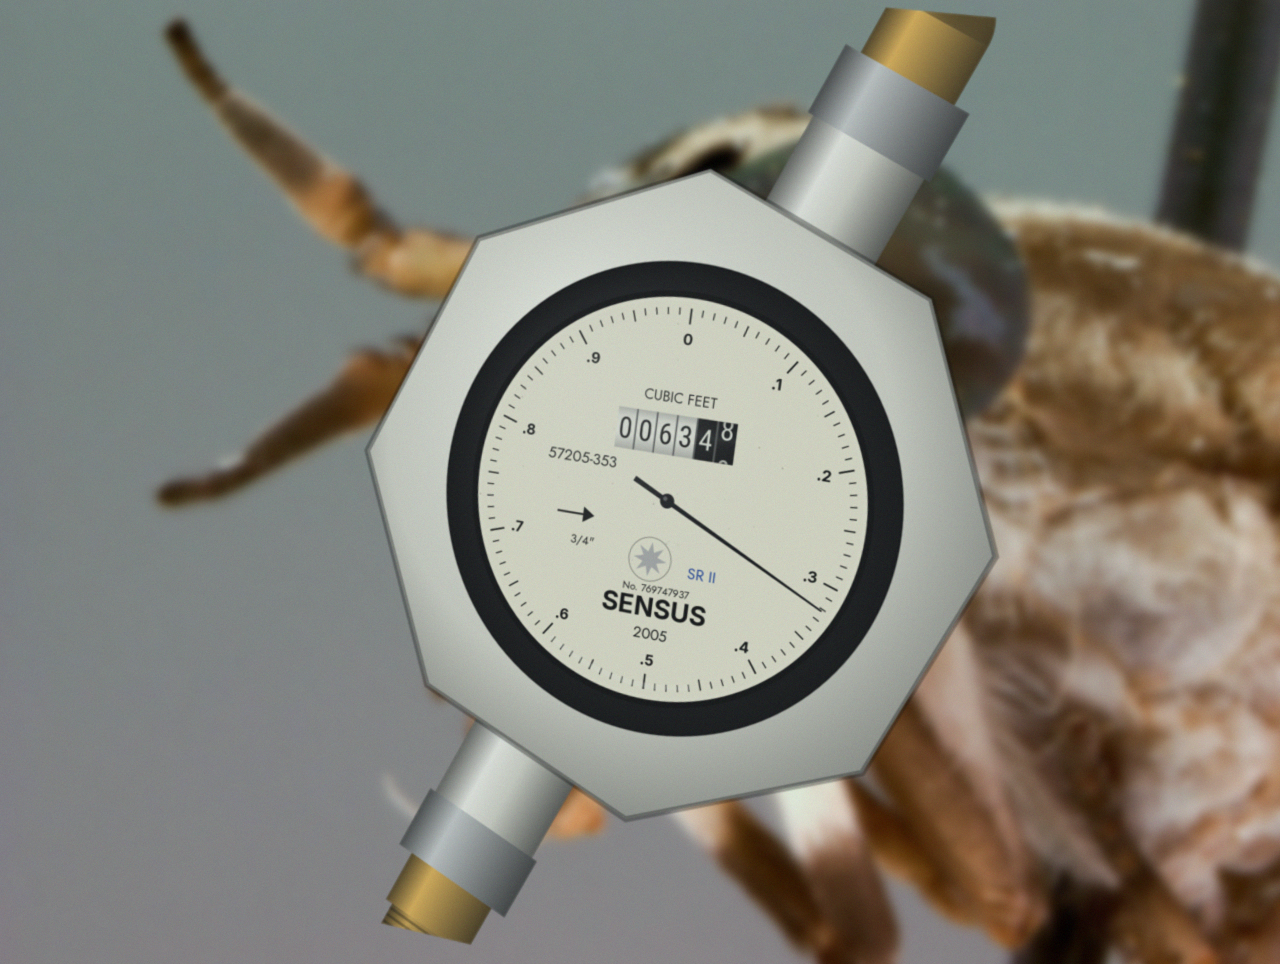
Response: 6348.32 ft³
